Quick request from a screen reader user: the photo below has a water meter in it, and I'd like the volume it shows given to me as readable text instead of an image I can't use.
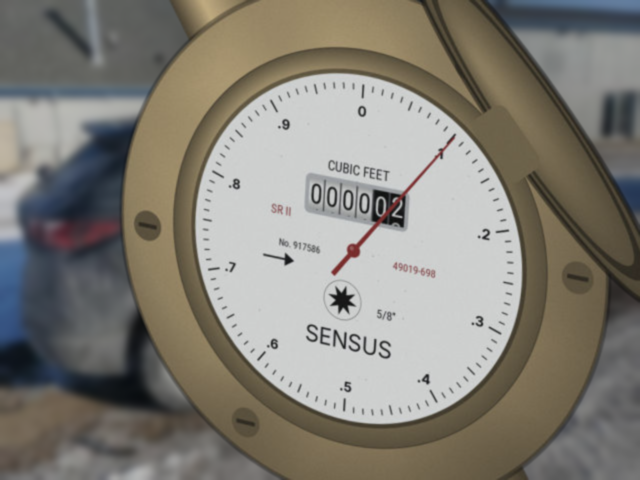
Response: 2.10 ft³
